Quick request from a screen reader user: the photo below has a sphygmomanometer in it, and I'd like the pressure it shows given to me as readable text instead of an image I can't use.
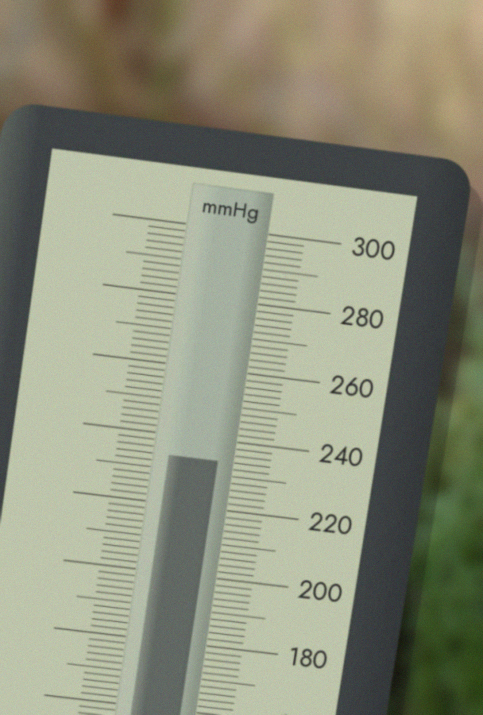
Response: 234 mmHg
